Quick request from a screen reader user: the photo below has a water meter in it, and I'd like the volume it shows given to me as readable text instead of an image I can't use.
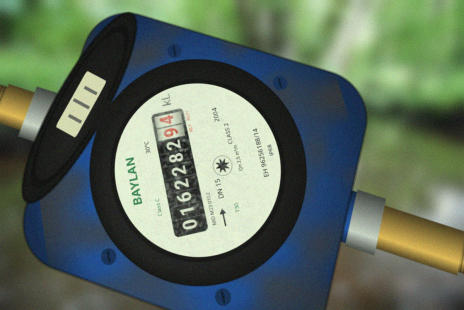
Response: 162282.94 kL
